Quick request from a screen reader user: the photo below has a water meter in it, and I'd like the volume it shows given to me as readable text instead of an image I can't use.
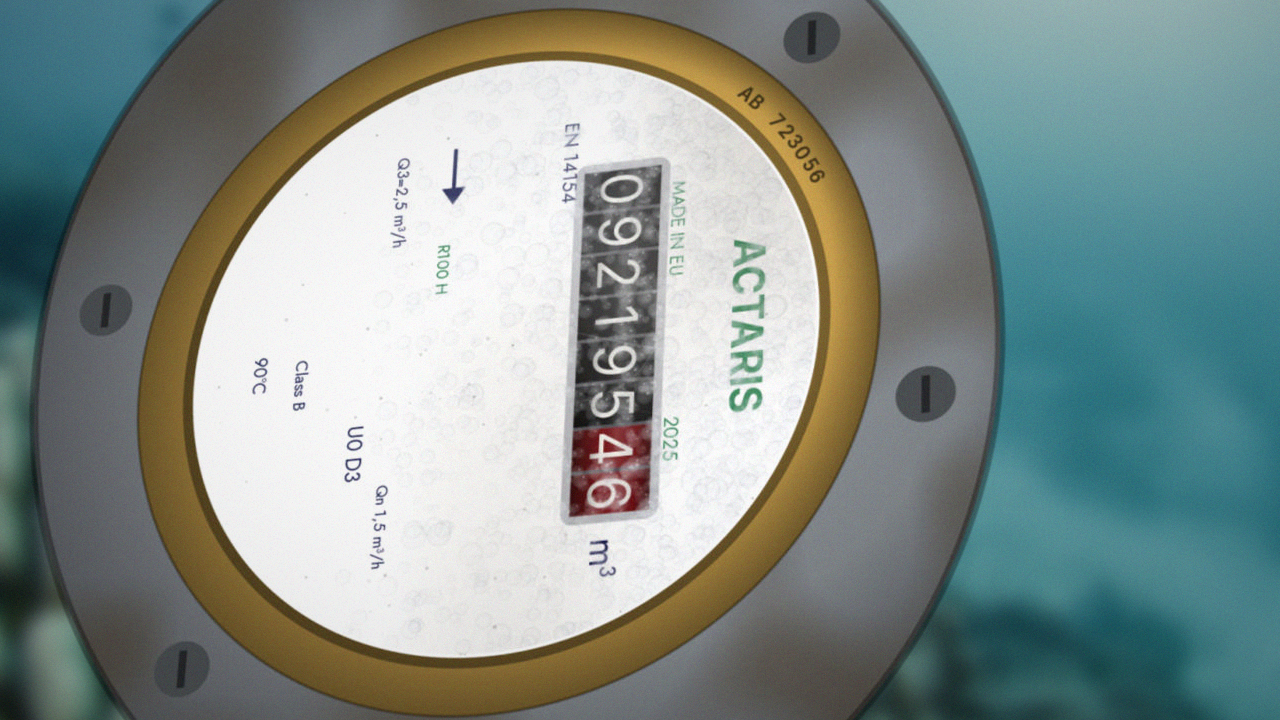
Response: 92195.46 m³
